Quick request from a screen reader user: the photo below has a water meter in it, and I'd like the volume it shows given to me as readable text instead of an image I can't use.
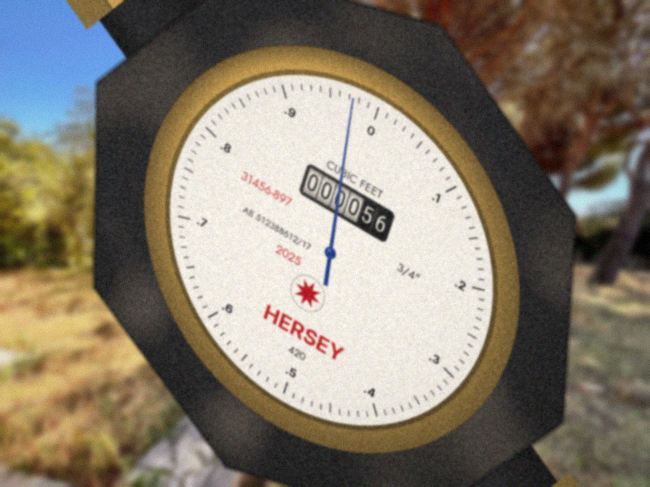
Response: 55.97 ft³
